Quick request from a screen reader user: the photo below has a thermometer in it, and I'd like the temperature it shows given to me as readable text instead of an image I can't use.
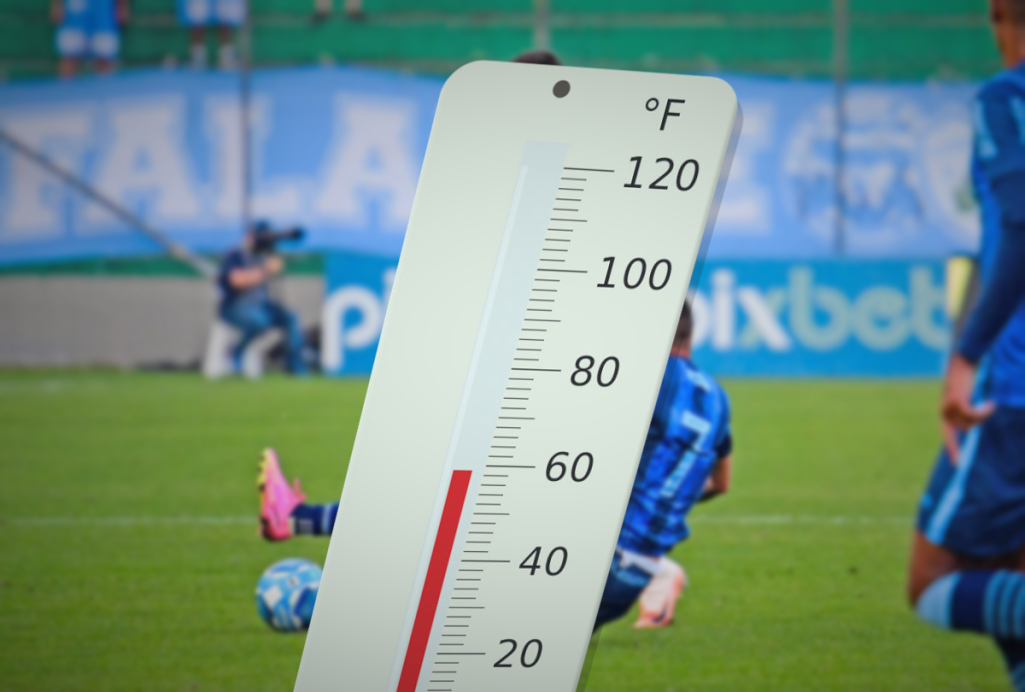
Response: 59 °F
